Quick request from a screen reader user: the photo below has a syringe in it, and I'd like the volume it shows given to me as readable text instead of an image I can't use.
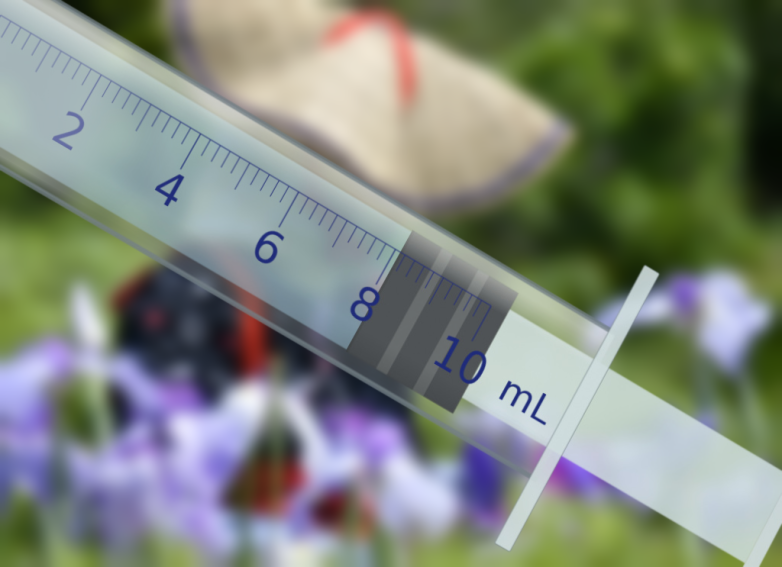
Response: 8.1 mL
